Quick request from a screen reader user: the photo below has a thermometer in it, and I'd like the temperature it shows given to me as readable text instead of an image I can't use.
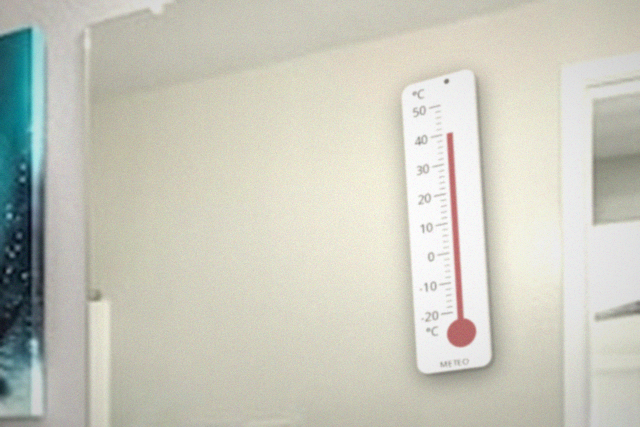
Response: 40 °C
